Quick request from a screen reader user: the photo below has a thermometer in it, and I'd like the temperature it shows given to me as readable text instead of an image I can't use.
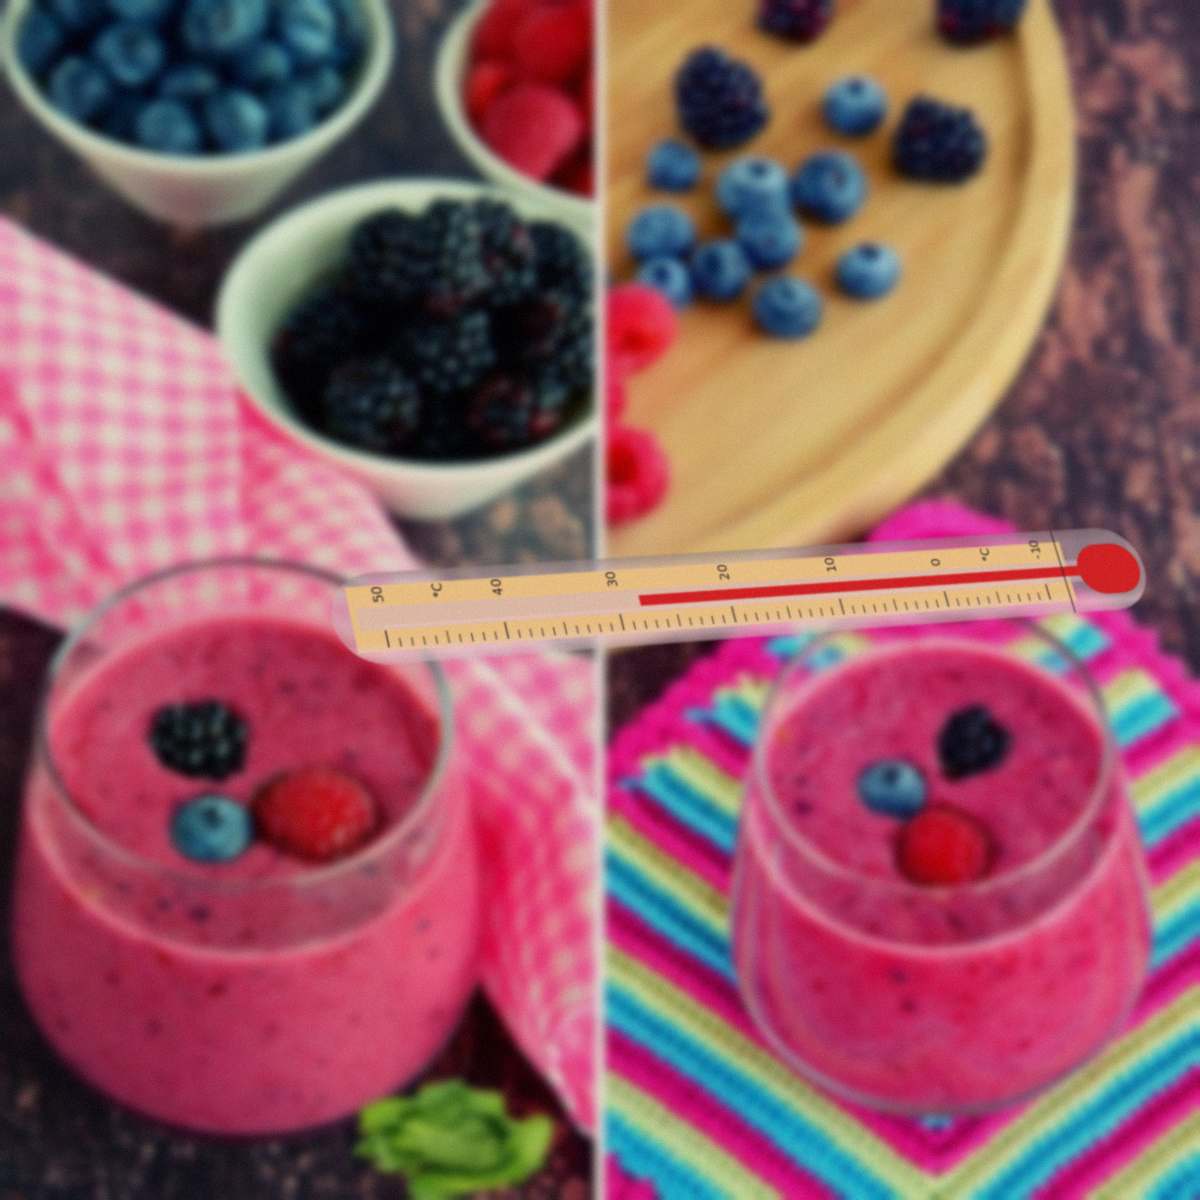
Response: 28 °C
